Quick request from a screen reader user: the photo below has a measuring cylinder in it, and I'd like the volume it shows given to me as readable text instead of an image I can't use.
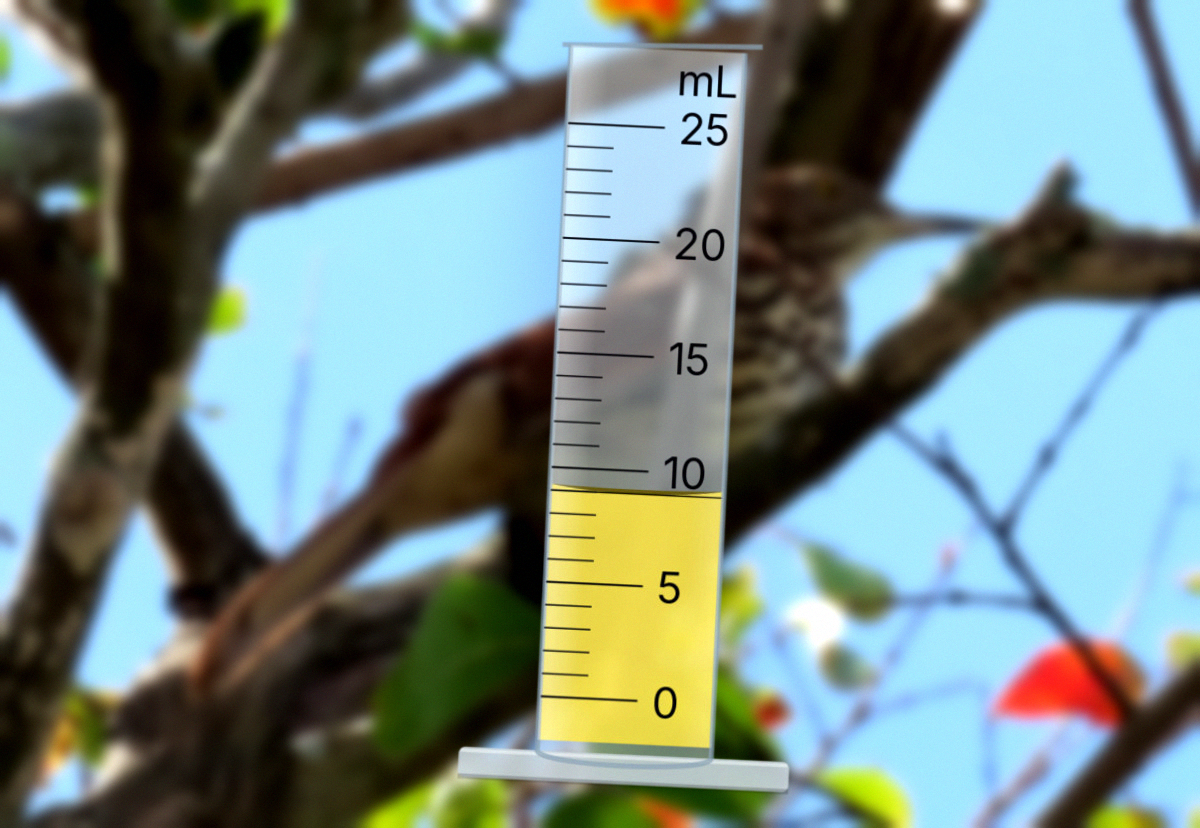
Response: 9 mL
